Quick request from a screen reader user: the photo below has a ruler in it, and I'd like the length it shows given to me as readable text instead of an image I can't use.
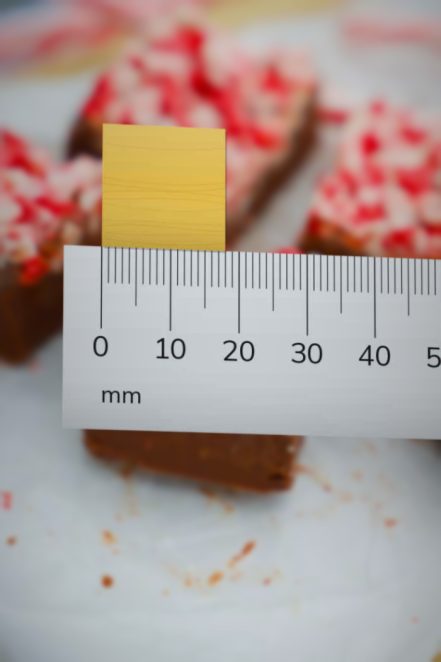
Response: 18 mm
